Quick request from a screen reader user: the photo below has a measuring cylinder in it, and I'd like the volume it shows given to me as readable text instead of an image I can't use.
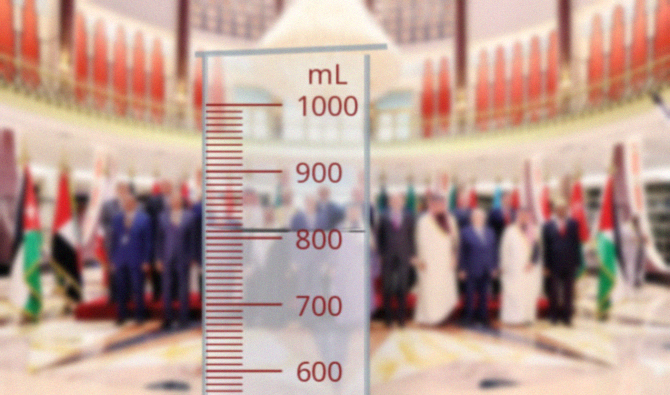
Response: 810 mL
